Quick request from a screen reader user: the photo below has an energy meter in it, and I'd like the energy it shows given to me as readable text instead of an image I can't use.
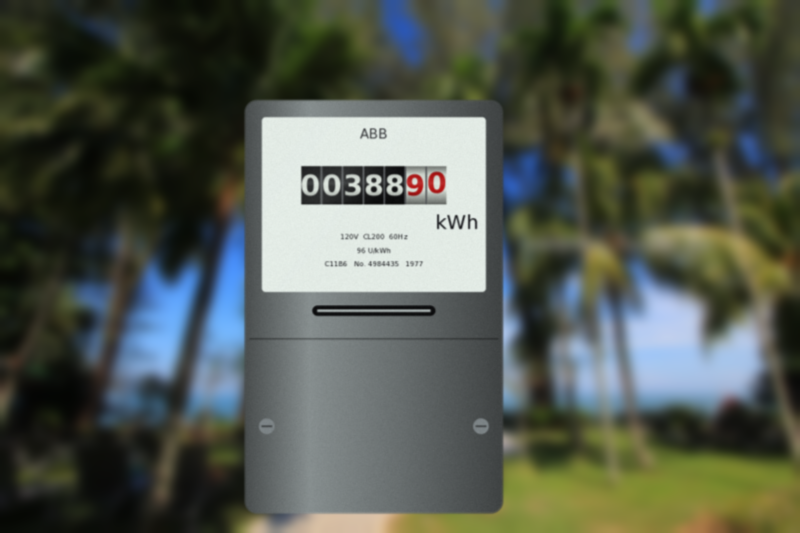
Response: 388.90 kWh
